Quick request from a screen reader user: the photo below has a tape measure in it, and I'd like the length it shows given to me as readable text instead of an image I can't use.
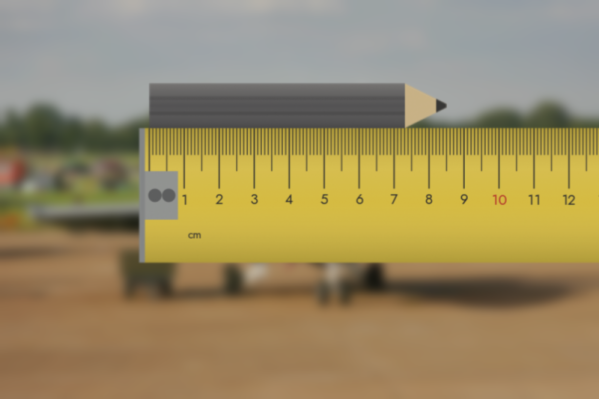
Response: 8.5 cm
